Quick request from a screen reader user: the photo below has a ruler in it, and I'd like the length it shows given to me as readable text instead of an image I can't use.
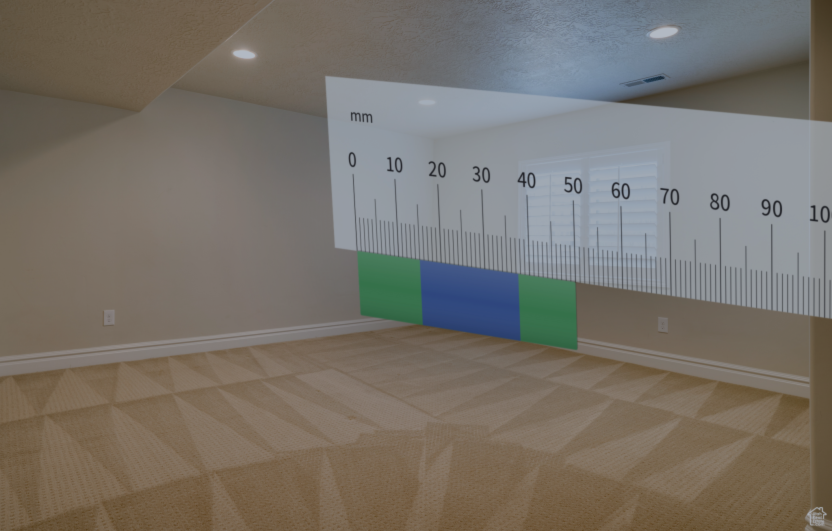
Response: 50 mm
